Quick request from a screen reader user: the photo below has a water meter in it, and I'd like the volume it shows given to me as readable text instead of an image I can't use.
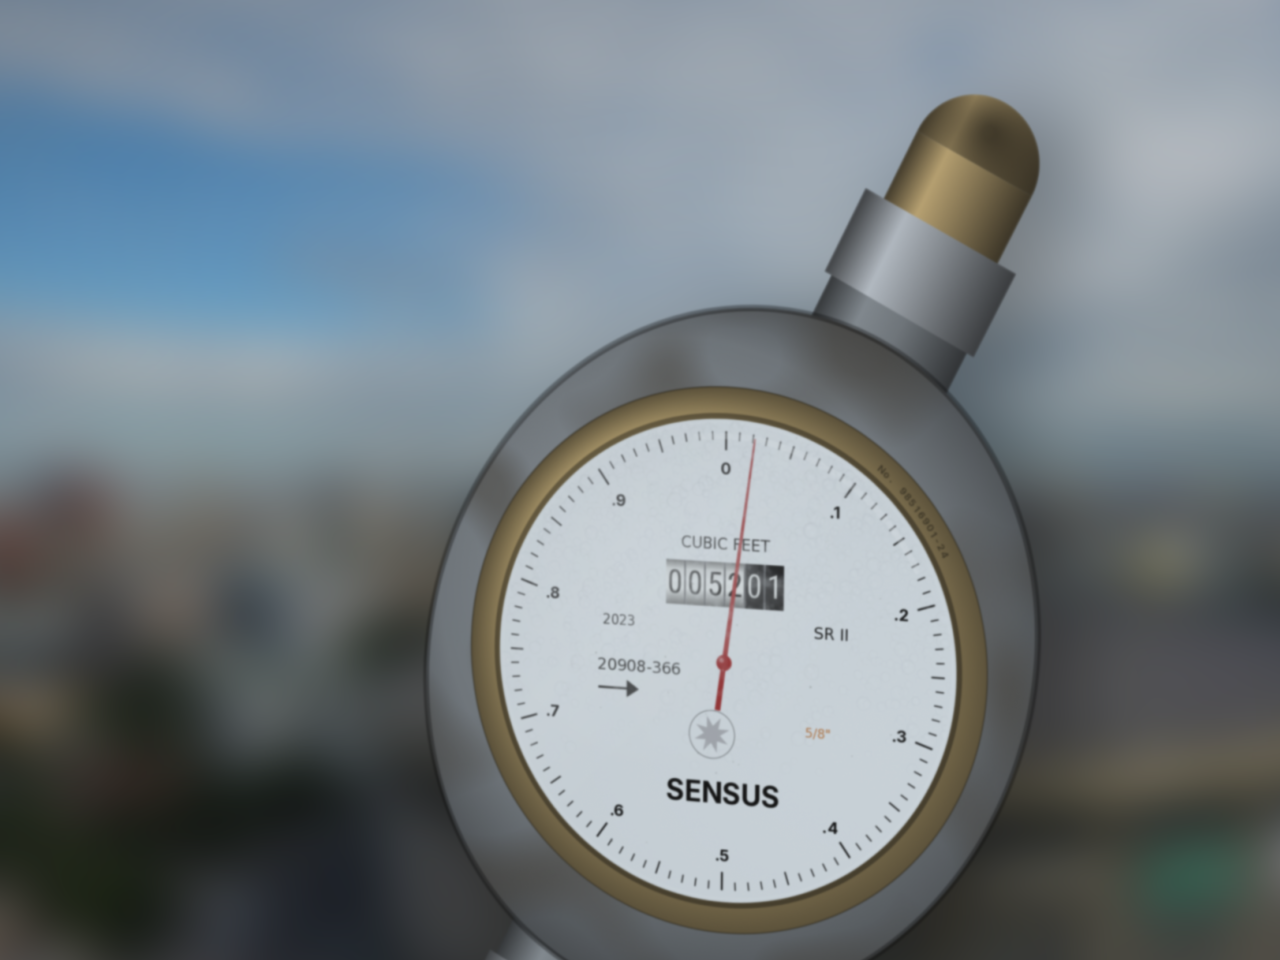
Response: 5201.02 ft³
